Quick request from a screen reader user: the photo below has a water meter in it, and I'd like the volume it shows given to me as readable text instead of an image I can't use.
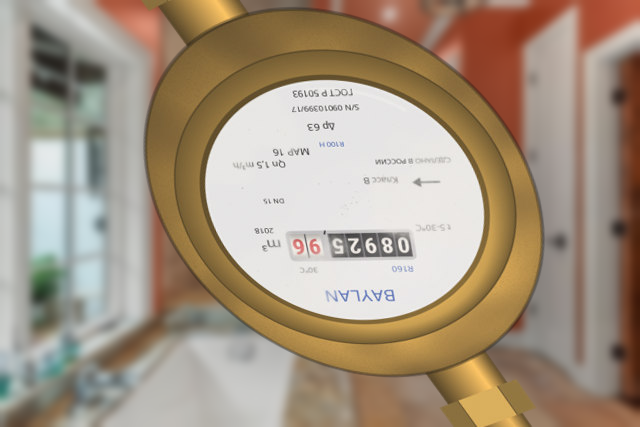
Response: 8925.96 m³
